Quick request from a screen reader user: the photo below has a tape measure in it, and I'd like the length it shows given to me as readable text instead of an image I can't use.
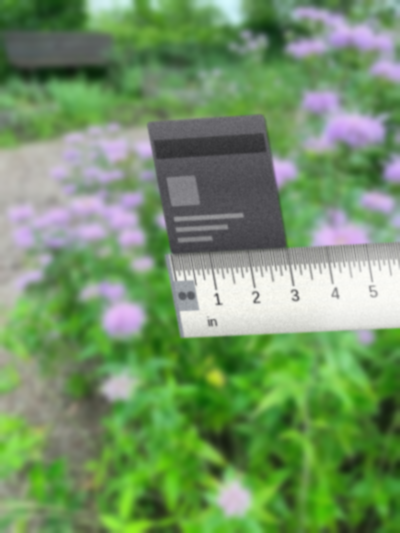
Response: 3 in
